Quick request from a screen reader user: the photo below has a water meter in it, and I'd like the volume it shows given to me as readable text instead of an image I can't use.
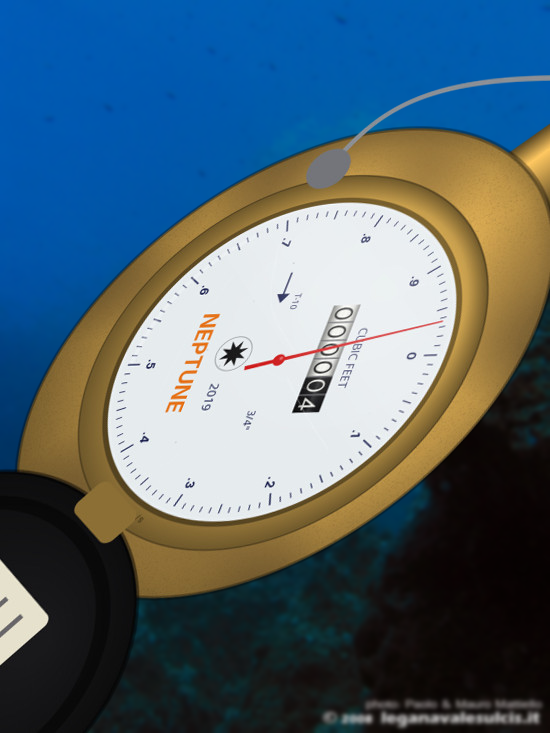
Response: 3.96 ft³
